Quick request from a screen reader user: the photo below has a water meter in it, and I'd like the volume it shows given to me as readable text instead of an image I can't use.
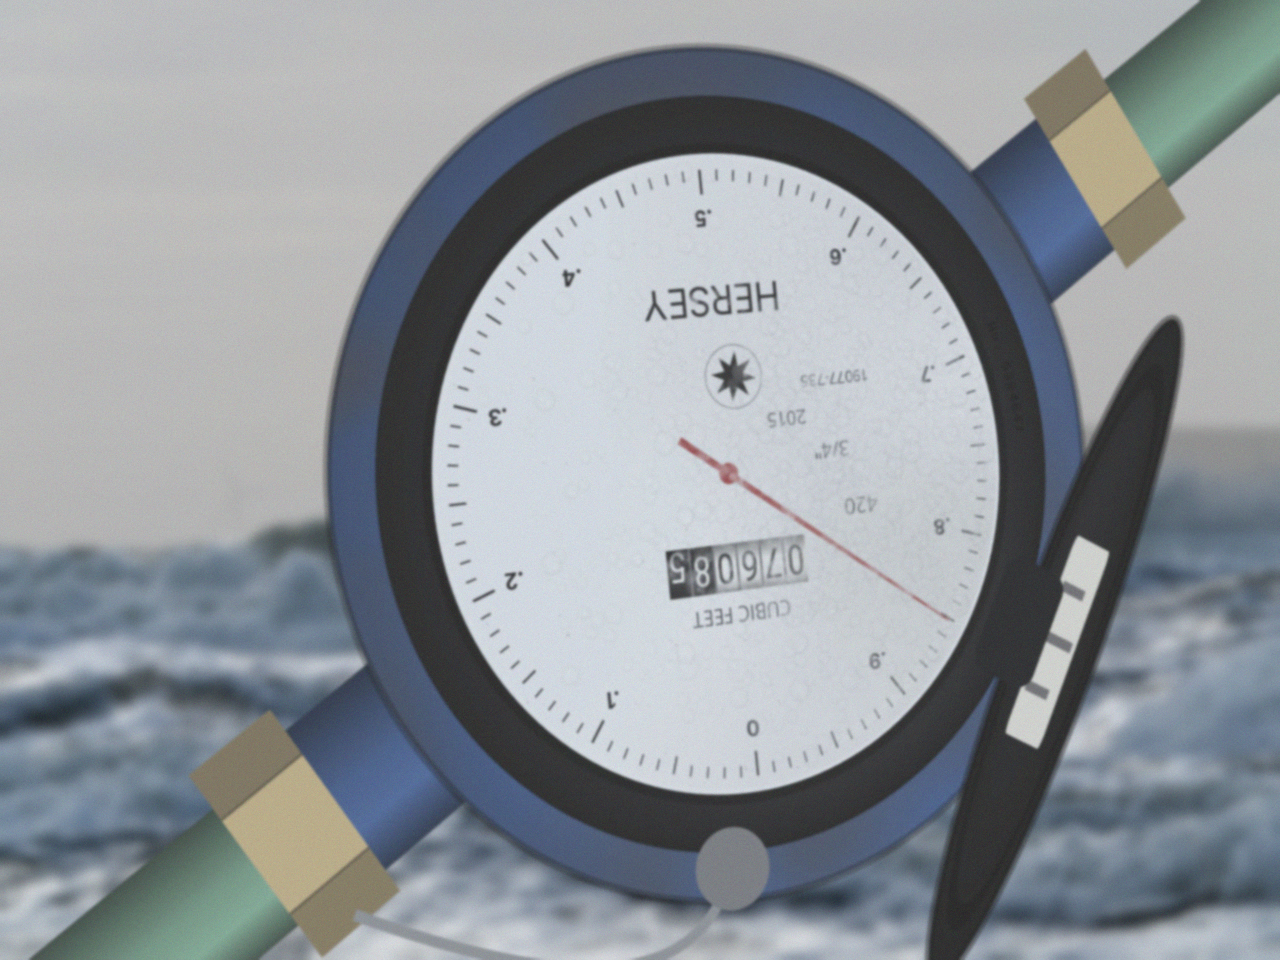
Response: 76084.85 ft³
